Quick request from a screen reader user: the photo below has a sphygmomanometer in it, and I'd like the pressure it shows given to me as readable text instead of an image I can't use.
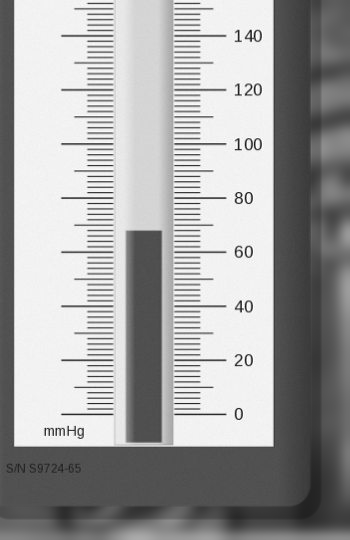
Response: 68 mmHg
